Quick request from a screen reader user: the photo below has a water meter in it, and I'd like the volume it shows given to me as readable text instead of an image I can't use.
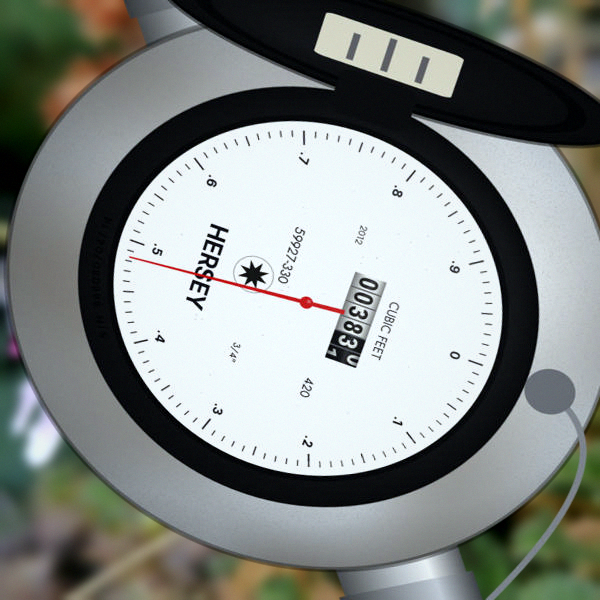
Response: 3830.48 ft³
